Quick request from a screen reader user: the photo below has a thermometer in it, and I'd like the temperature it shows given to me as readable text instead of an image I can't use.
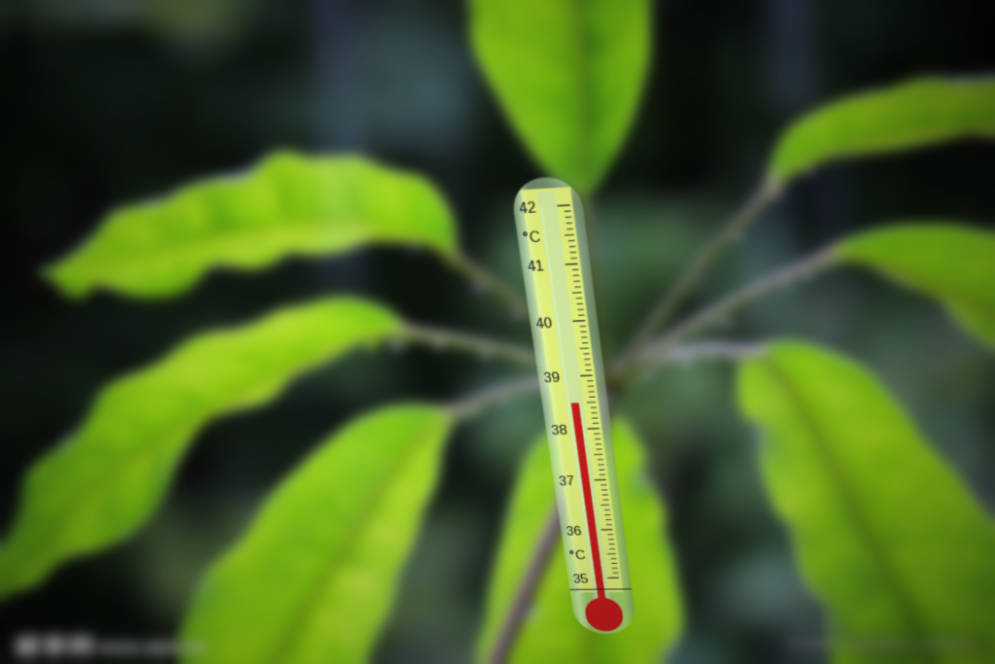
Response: 38.5 °C
